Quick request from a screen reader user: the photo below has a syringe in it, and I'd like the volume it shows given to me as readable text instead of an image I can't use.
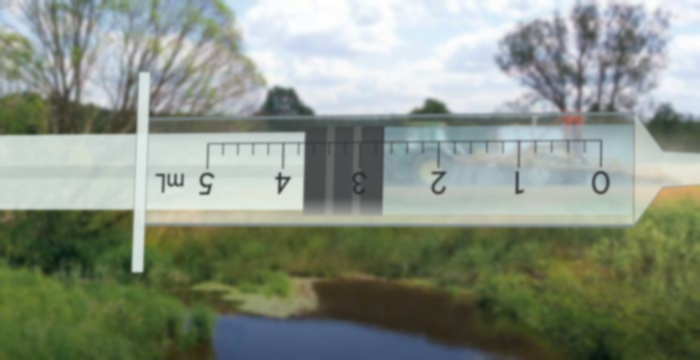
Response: 2.7 mL
